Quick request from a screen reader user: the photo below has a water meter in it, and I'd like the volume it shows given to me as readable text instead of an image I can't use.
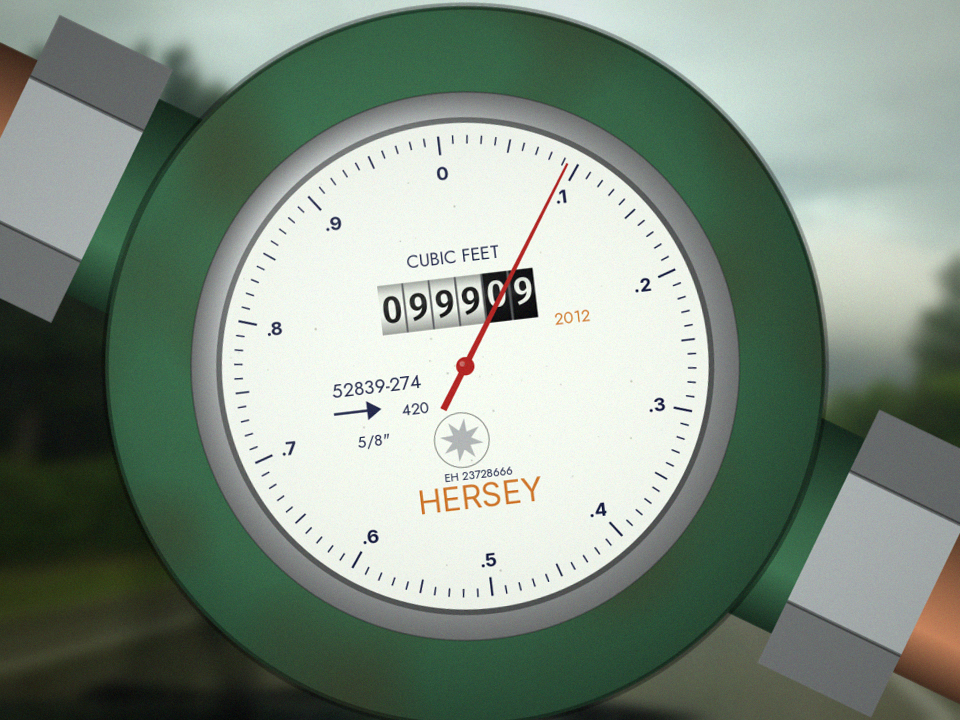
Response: 99909.09 ft³
